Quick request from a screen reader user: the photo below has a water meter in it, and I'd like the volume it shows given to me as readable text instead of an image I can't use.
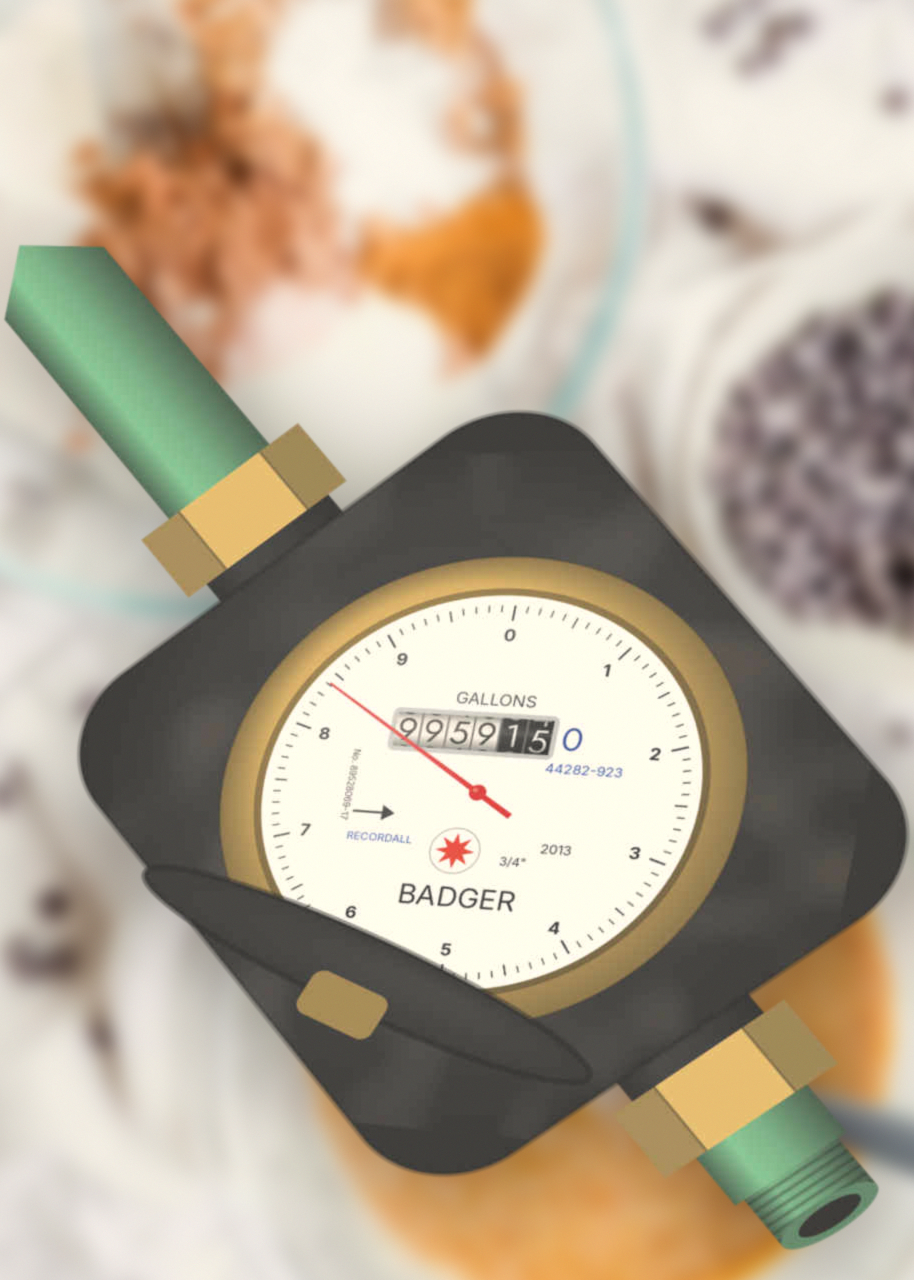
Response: 9959148.4 gal
